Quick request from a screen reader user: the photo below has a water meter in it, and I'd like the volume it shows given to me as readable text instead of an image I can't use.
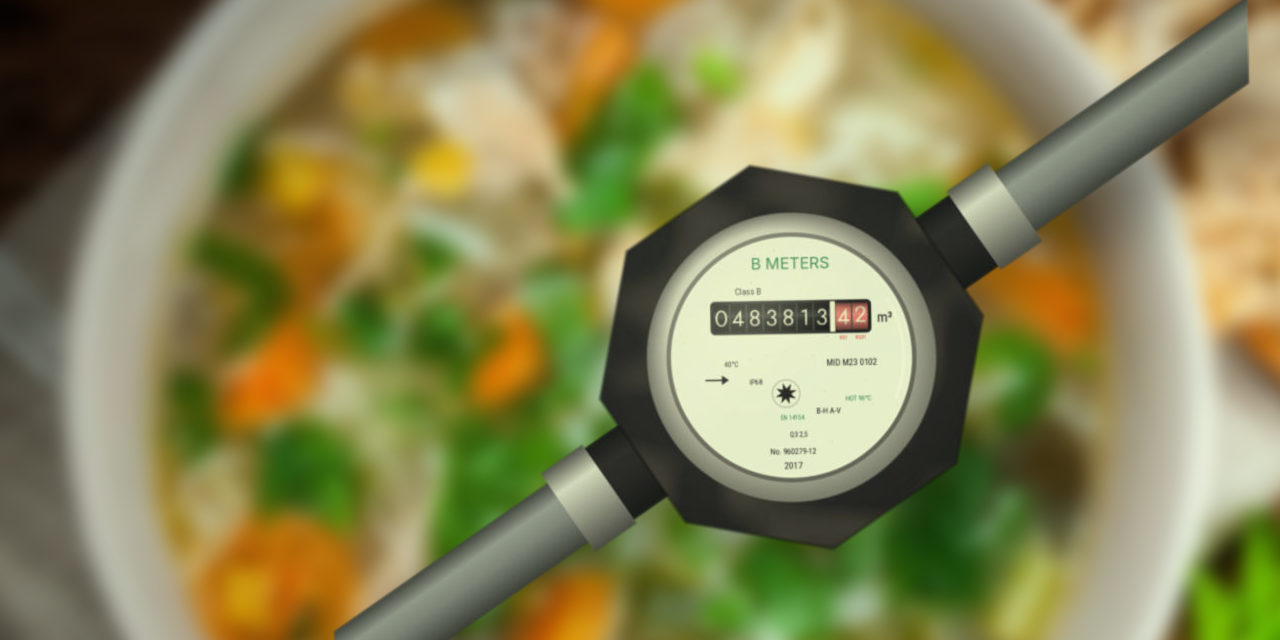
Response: 483813.42 m³
